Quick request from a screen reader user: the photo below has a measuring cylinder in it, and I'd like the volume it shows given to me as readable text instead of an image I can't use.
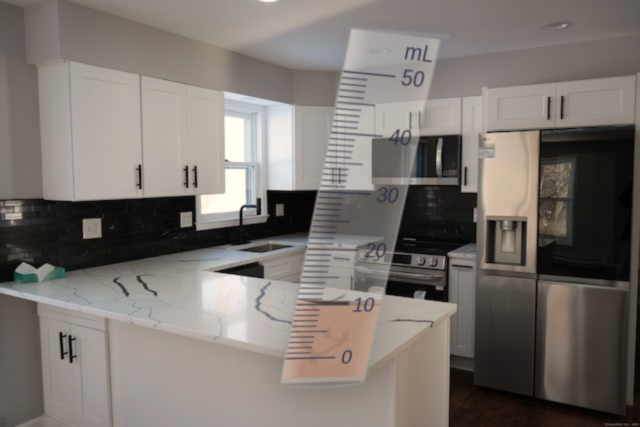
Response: 10 mL
